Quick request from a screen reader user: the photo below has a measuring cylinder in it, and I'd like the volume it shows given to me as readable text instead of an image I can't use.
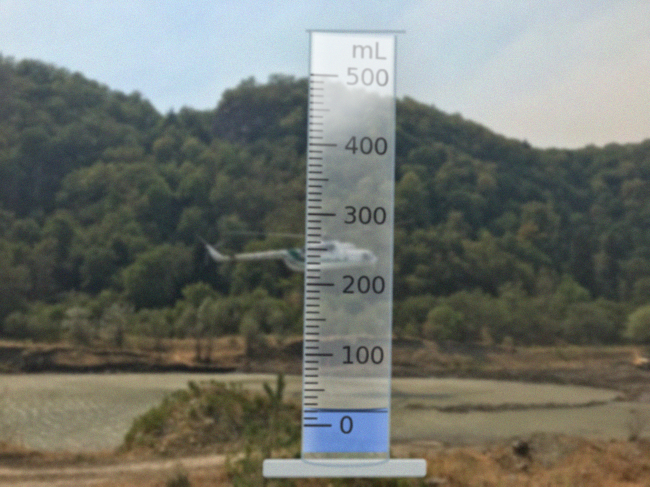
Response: 20 mL
